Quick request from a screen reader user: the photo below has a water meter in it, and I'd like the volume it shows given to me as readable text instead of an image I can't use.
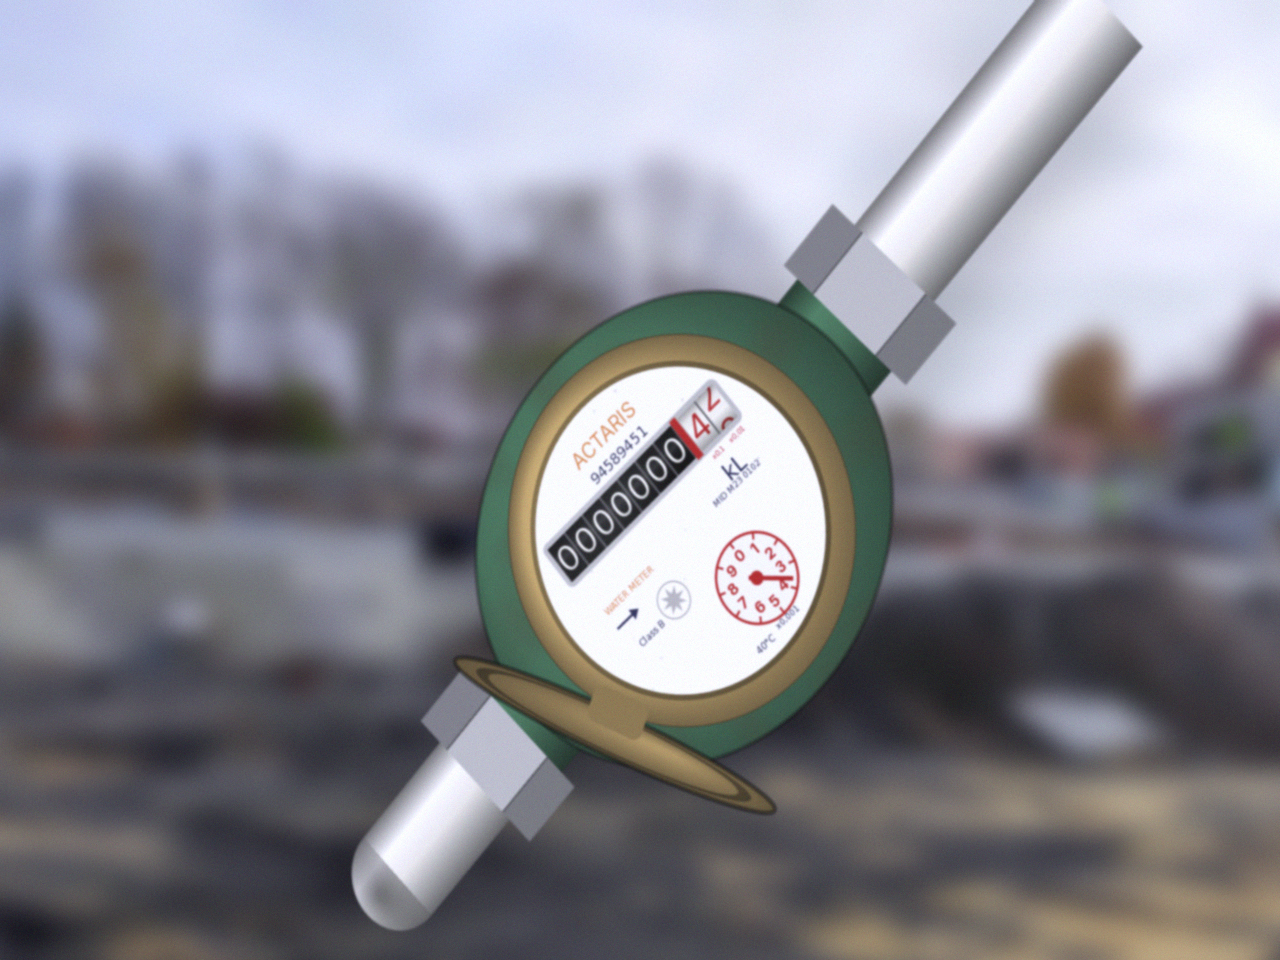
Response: 0.423 kL
